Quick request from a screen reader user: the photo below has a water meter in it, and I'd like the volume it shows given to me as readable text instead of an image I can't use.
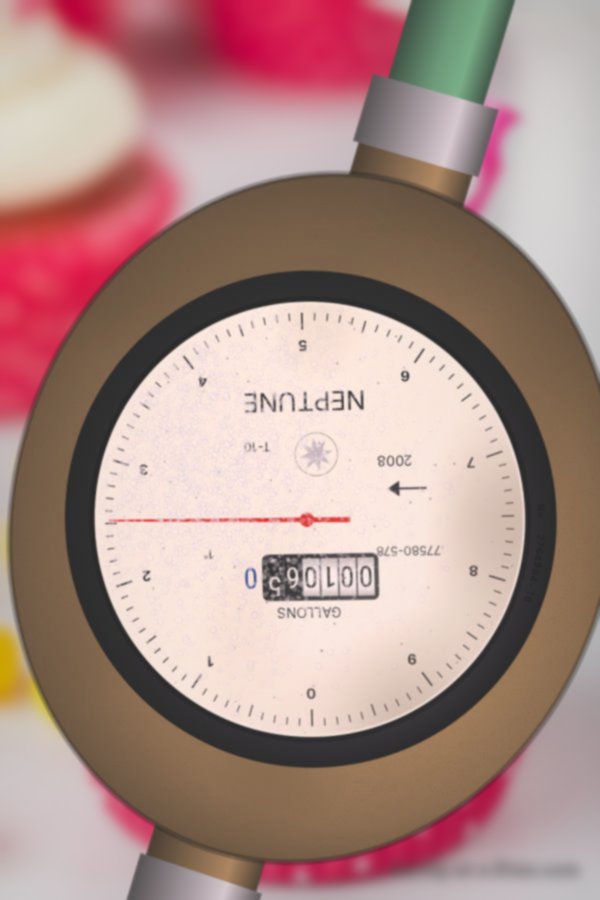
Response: 10652.5 gal
